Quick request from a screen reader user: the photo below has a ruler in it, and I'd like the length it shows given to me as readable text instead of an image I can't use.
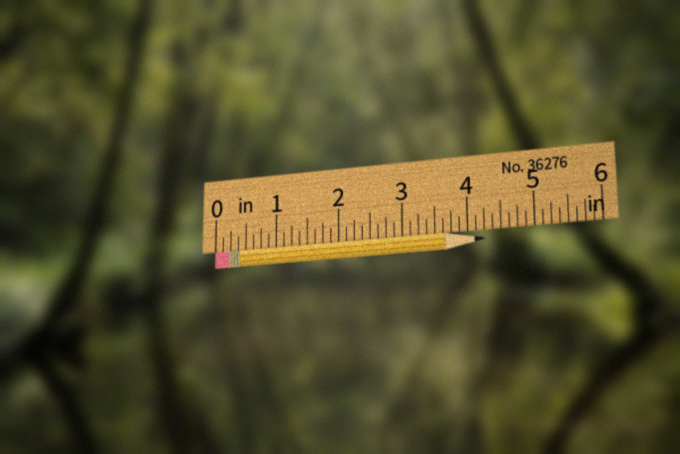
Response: 4.25 in
